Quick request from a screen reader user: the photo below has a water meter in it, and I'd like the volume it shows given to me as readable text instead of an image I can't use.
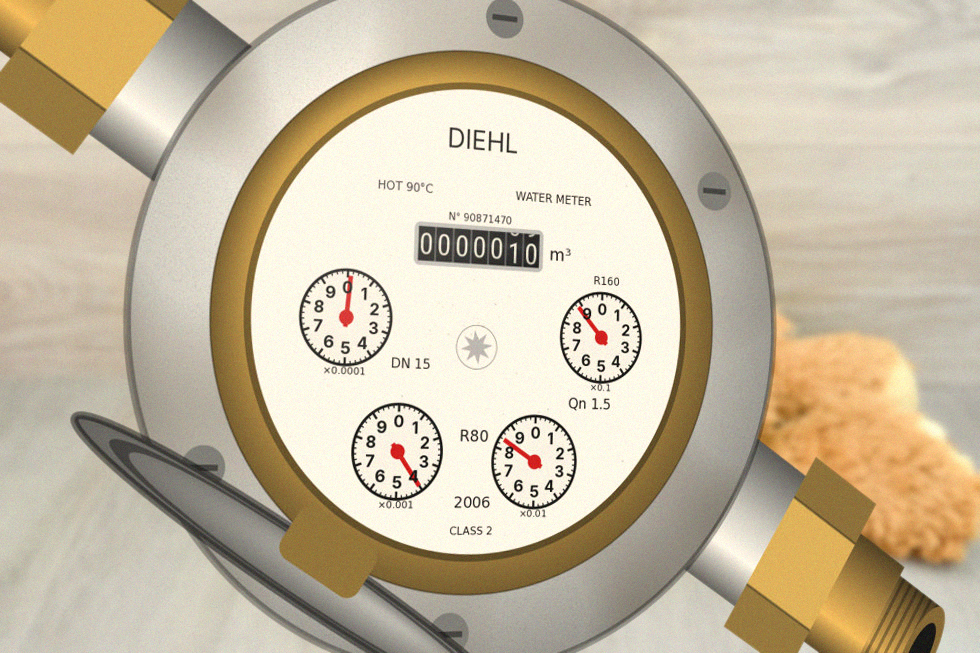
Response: 9.8840 m³
